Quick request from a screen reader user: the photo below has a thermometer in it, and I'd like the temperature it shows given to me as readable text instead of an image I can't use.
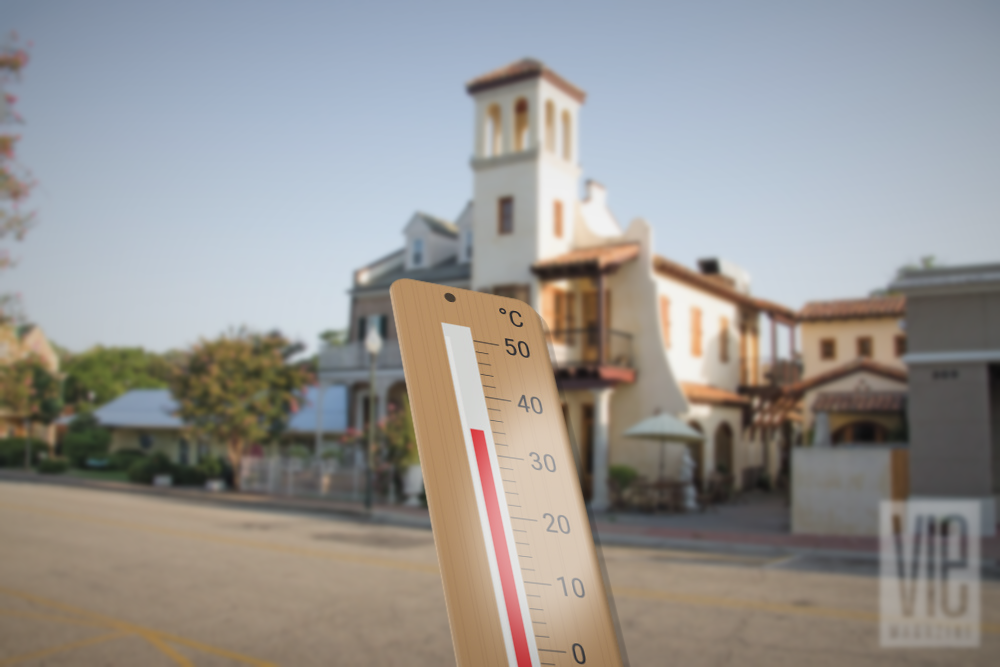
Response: 34 °C
